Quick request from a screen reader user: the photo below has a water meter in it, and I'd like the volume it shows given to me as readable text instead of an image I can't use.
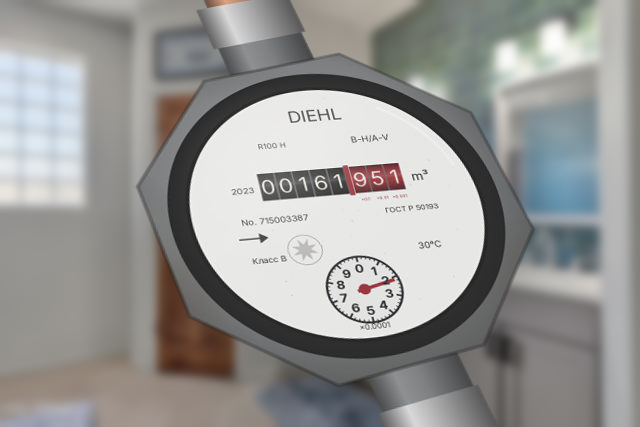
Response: 161.9512 m³
